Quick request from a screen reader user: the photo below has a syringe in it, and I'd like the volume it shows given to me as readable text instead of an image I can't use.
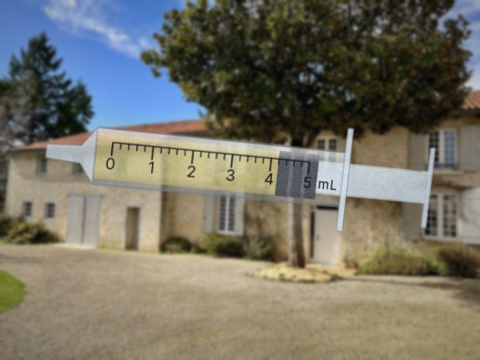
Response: 4.2 mL
